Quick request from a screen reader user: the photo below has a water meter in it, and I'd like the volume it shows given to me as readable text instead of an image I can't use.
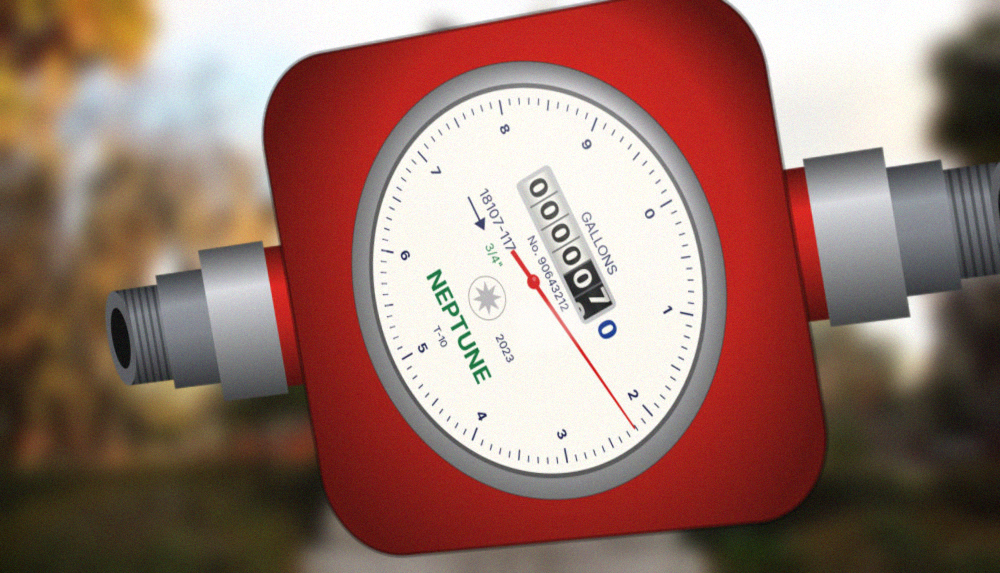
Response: 72.2 gal
